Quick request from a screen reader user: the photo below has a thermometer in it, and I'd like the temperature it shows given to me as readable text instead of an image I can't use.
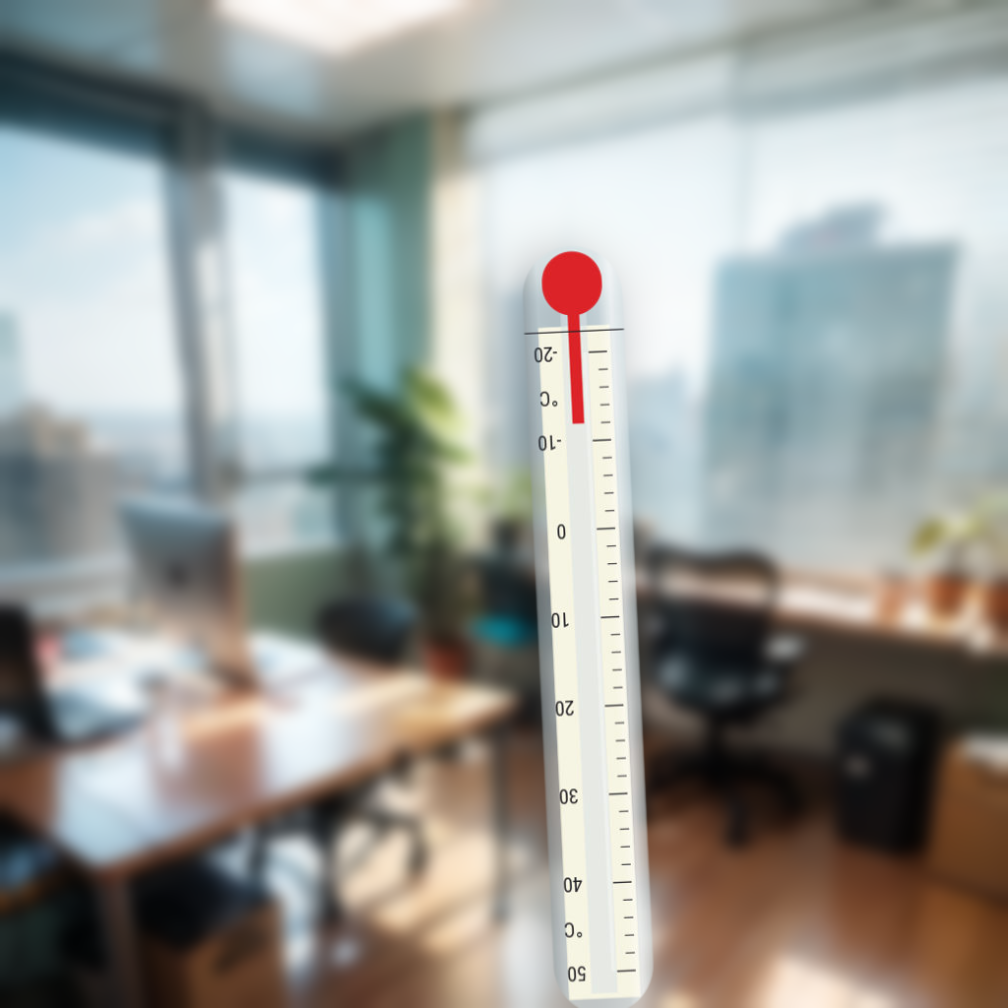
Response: -12 °C
